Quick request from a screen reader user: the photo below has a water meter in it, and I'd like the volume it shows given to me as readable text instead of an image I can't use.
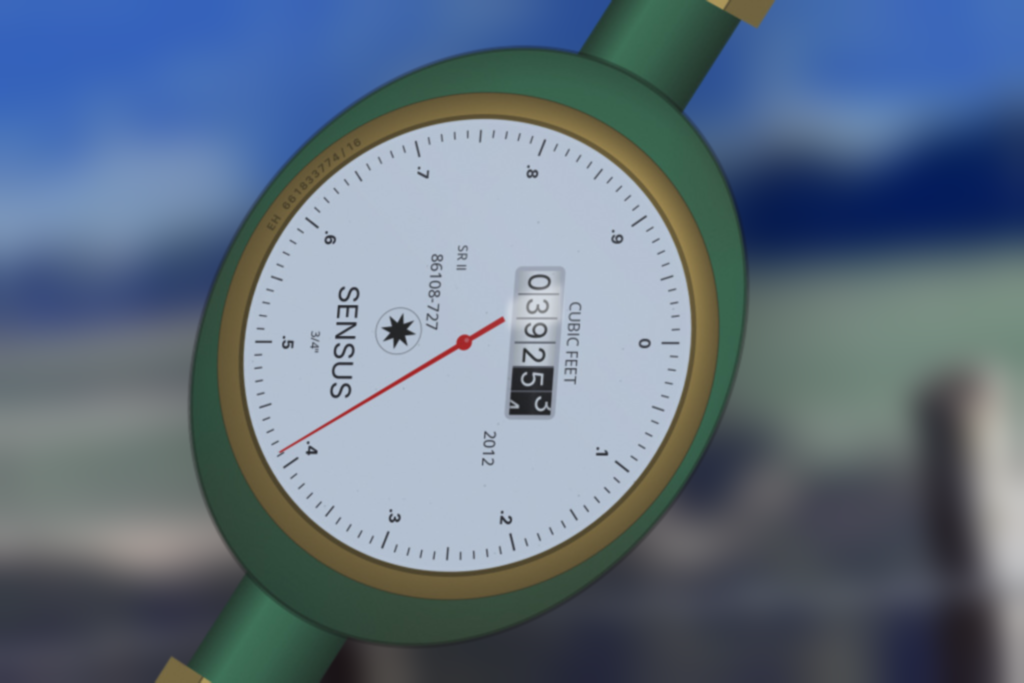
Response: 39253.41 ft³
